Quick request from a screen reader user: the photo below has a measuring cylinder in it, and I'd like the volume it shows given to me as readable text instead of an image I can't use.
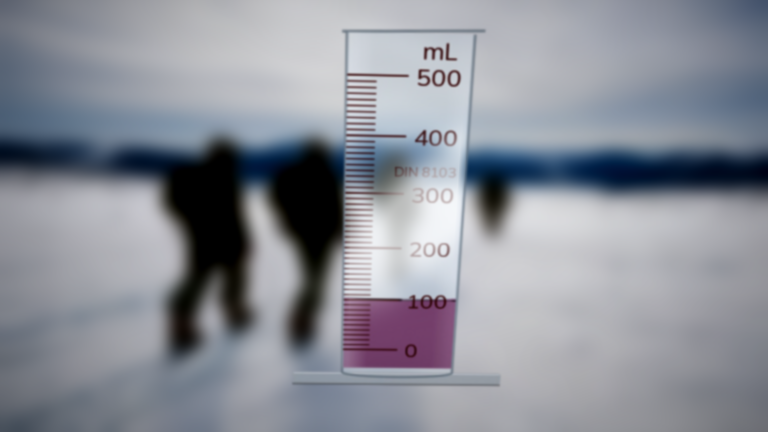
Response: 100 mL
